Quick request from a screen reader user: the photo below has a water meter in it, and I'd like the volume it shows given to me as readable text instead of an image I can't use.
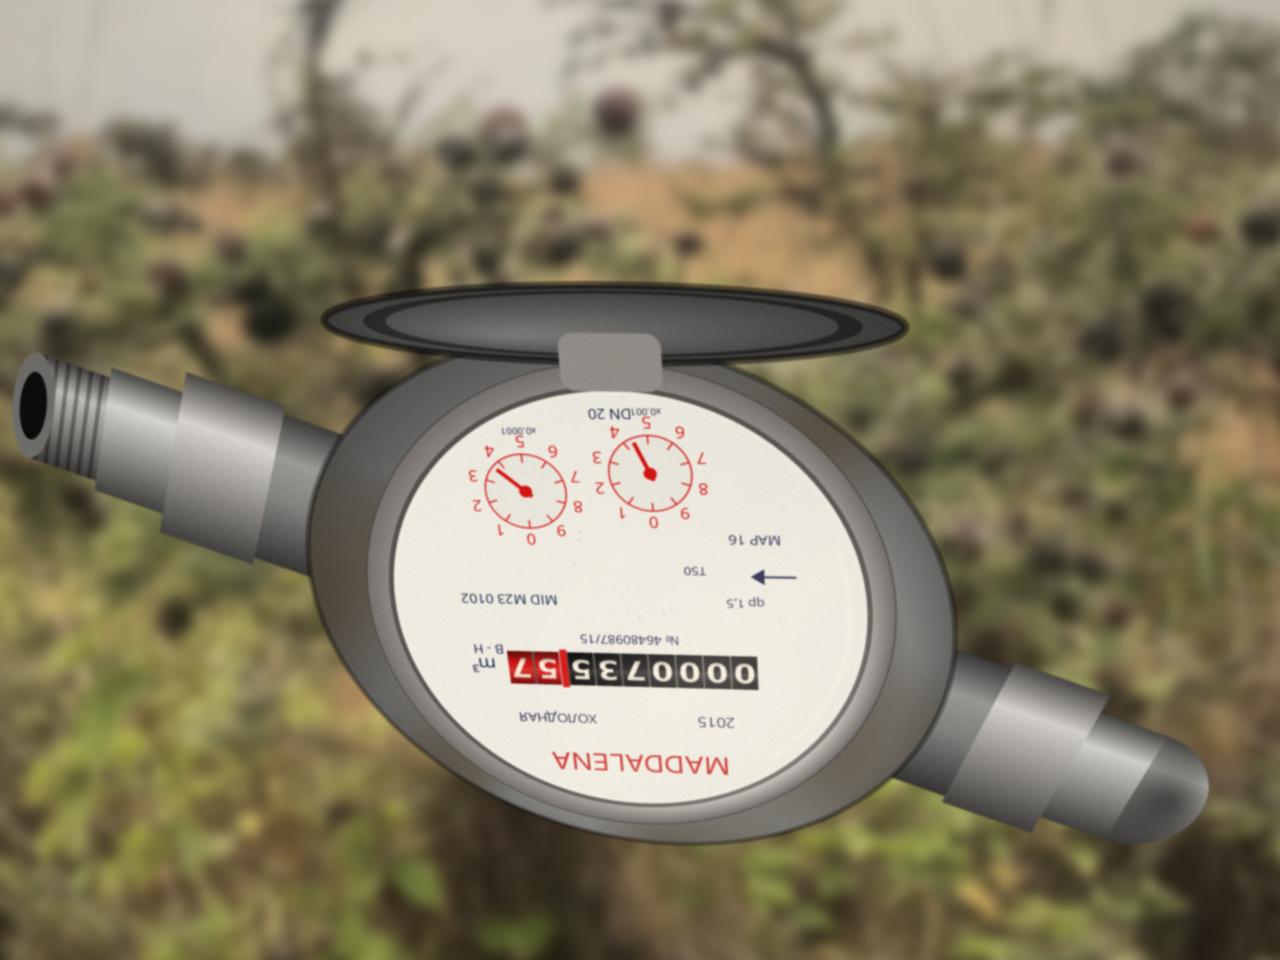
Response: 735.5743 m³
